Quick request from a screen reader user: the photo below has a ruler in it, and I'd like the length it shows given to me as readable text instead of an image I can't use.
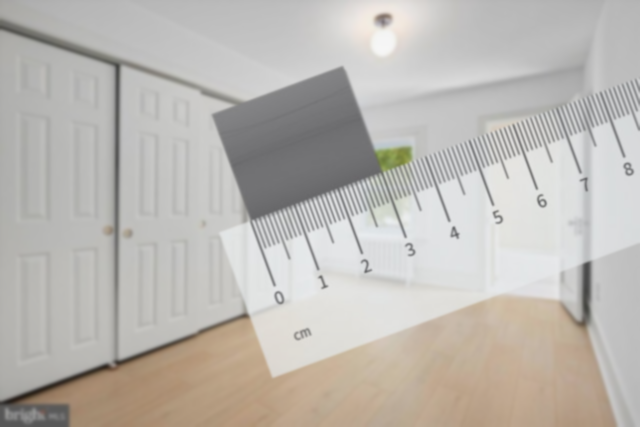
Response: 3 cm
